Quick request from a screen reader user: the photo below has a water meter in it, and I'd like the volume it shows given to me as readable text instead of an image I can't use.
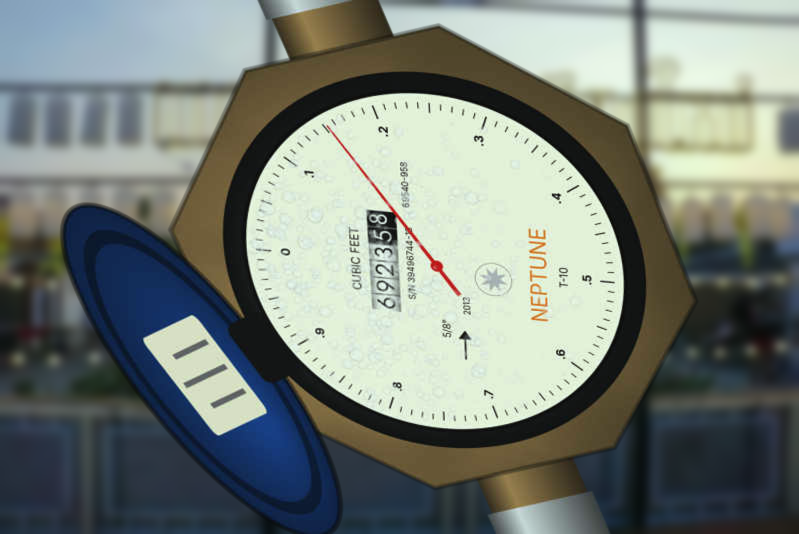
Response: 692358.15 ft³
